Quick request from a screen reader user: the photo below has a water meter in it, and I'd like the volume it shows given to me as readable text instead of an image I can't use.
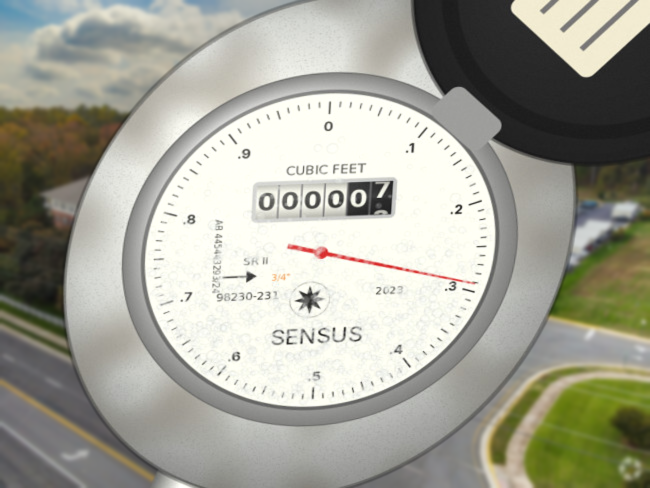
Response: 7.29 ft³
